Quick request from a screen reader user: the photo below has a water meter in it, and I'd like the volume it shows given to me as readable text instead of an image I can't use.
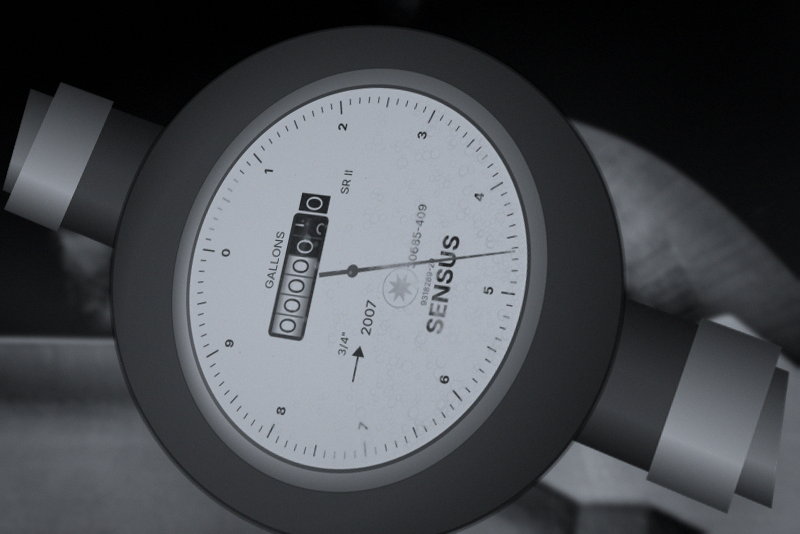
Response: 14.6 gal
